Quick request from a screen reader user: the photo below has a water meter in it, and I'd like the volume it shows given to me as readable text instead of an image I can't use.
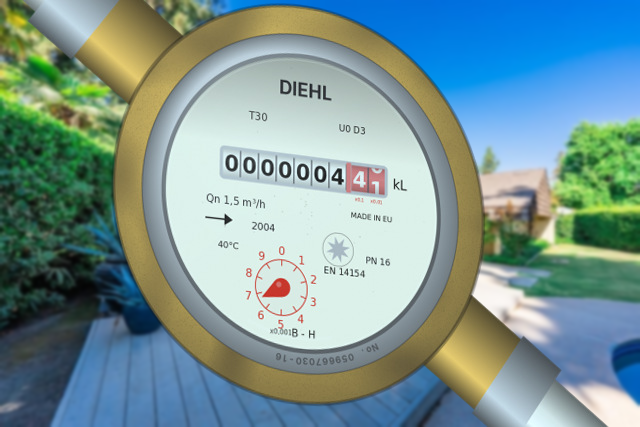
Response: 4.406 kL
